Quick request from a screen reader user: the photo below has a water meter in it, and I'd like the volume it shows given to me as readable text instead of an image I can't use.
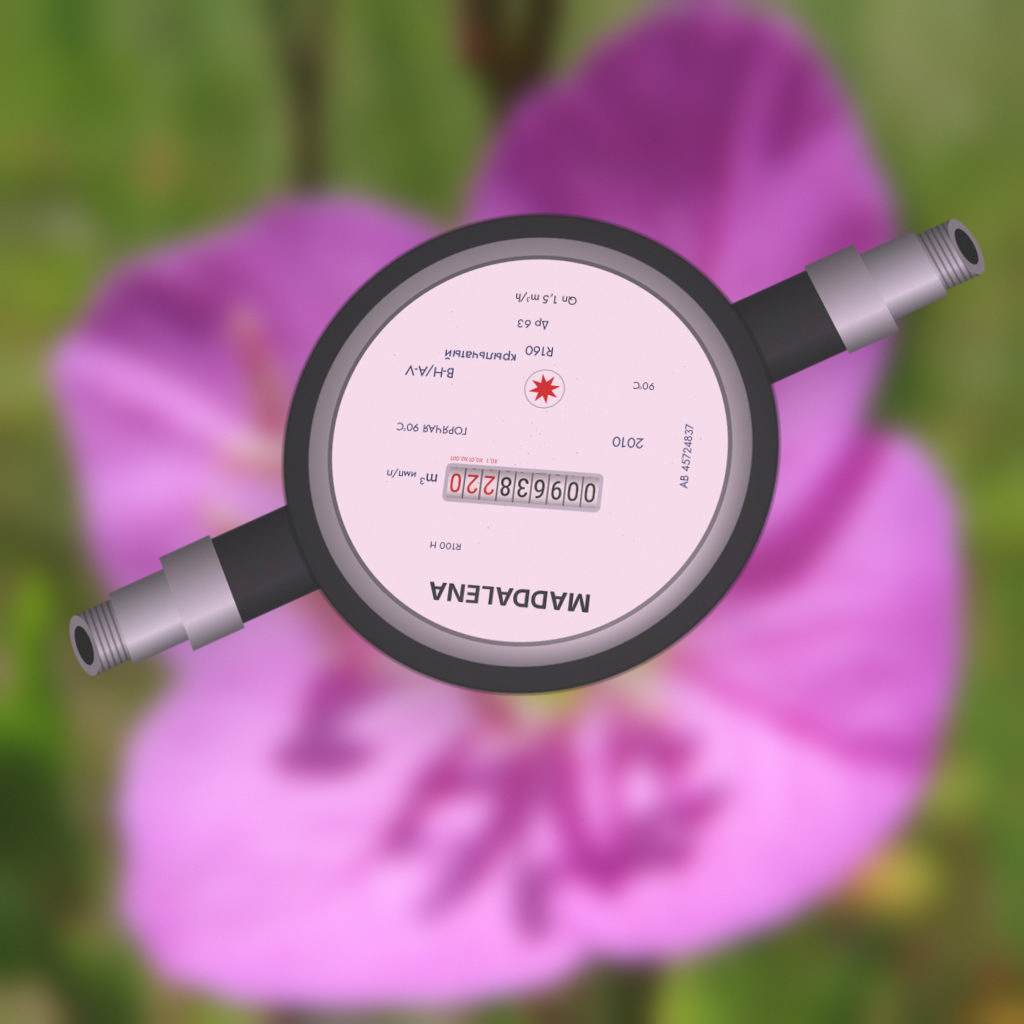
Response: 9638.220 m³
